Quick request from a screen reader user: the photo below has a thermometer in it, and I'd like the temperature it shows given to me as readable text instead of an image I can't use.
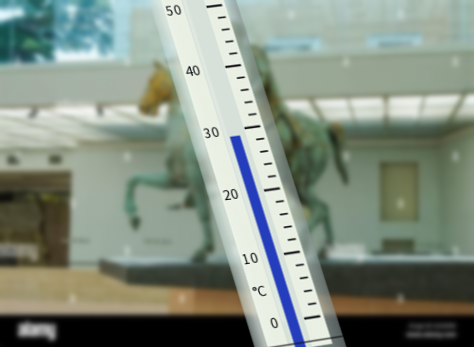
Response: 29 °C
